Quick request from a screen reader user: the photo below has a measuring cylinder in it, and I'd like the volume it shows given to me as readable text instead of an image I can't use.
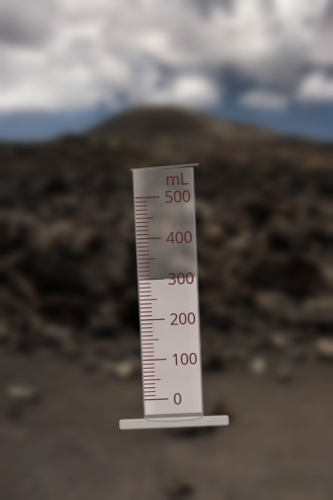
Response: 300 mL
